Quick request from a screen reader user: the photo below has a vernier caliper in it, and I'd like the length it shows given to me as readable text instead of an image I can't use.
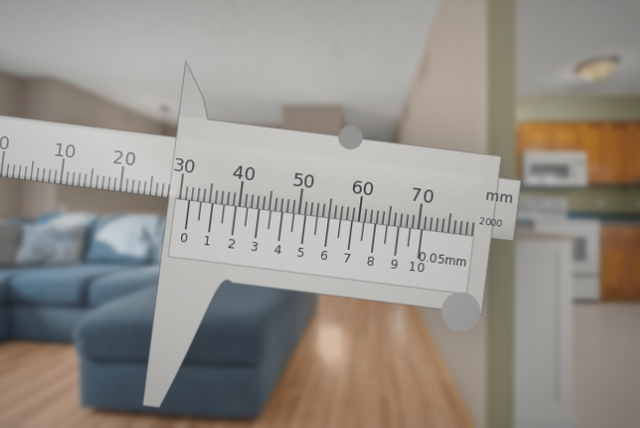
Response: 31.6 mm
